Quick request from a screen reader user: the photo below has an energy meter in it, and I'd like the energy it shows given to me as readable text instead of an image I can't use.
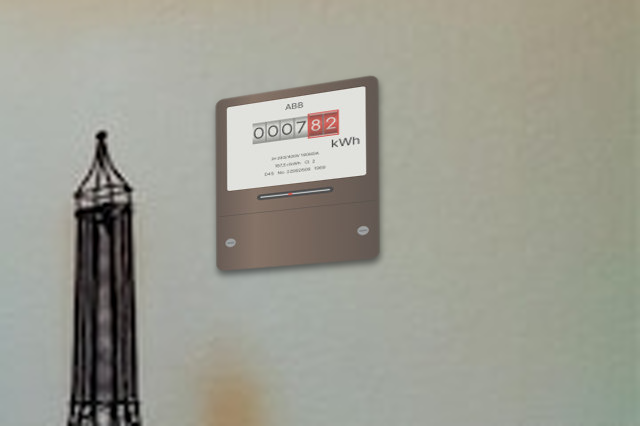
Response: 7.82 kWh
